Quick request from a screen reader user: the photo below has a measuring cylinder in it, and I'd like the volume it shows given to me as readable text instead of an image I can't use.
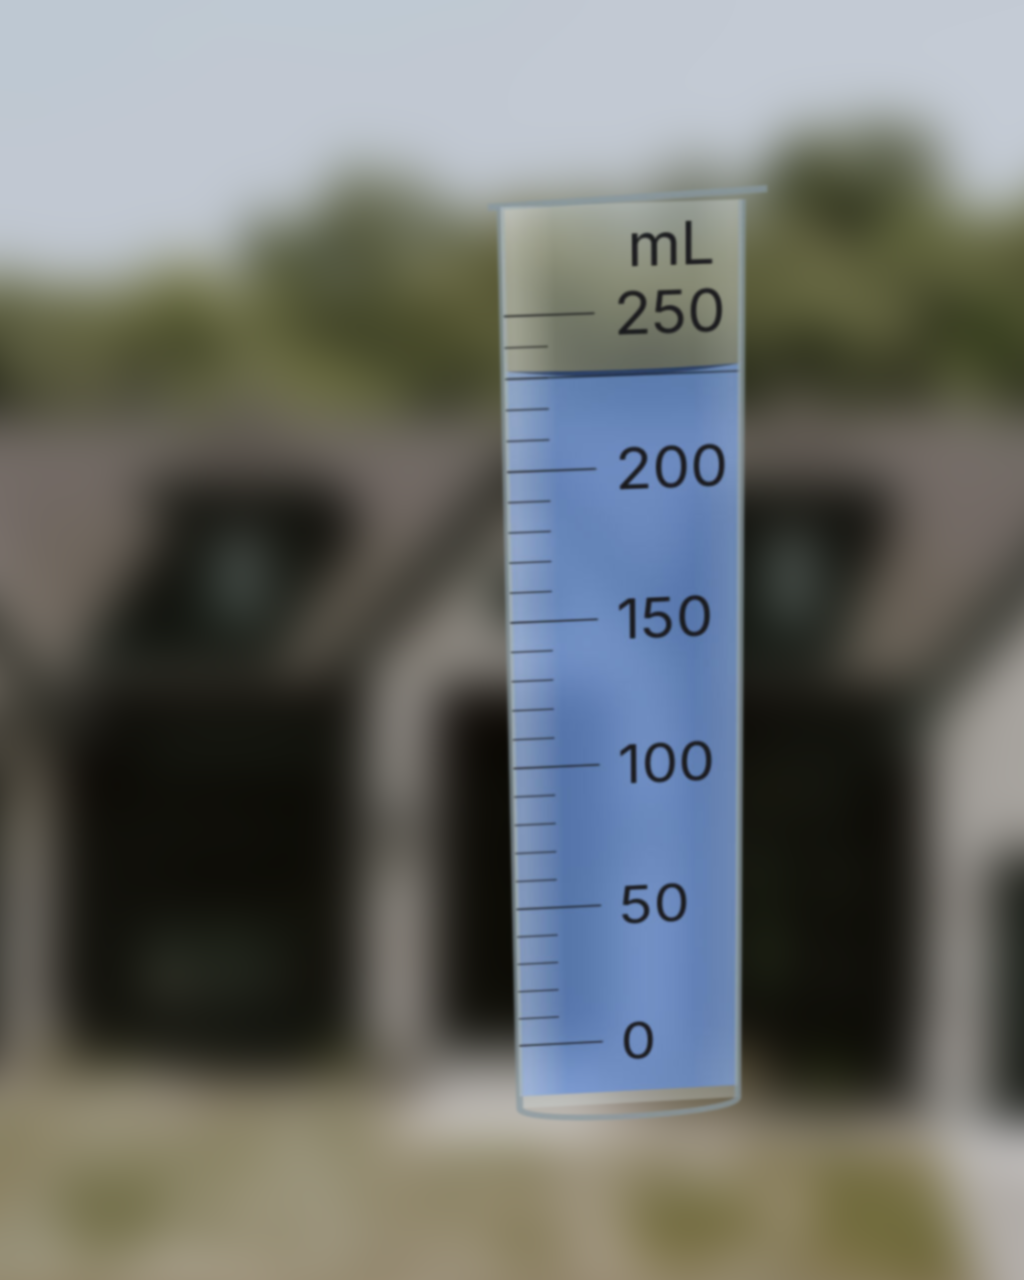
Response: 230 mL
